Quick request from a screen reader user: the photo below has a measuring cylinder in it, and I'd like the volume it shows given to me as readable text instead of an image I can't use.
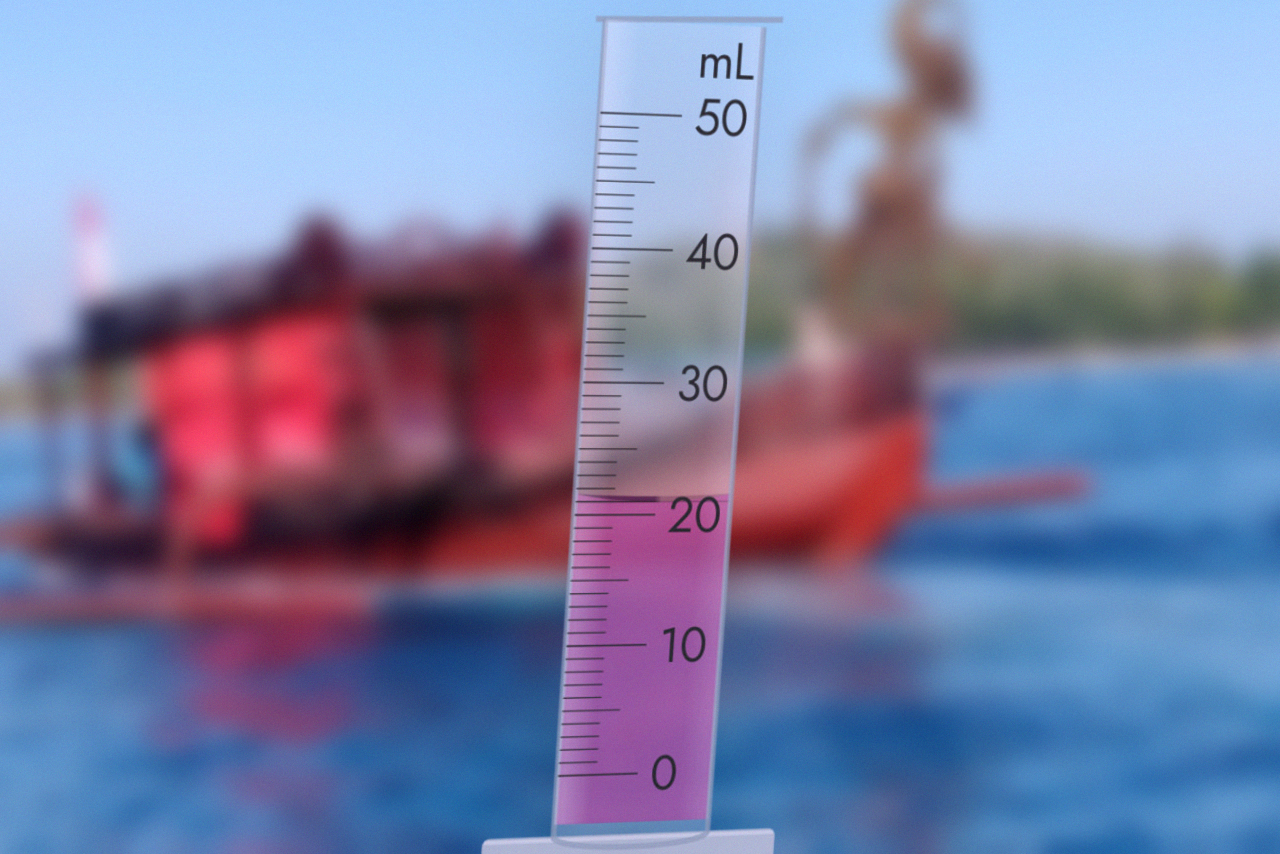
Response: 21 mL
